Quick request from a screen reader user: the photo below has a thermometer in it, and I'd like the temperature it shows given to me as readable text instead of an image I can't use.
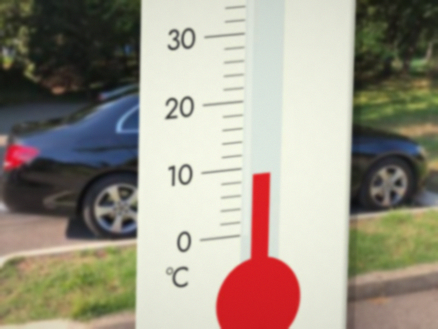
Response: 9 °C
